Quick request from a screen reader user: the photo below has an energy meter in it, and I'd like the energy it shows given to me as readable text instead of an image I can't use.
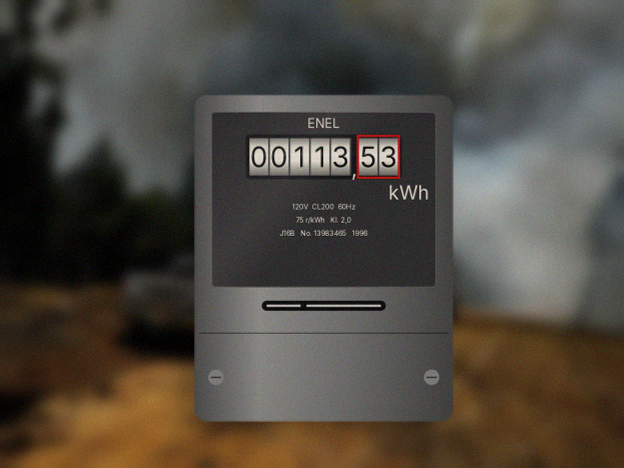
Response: 113.53 kWh
